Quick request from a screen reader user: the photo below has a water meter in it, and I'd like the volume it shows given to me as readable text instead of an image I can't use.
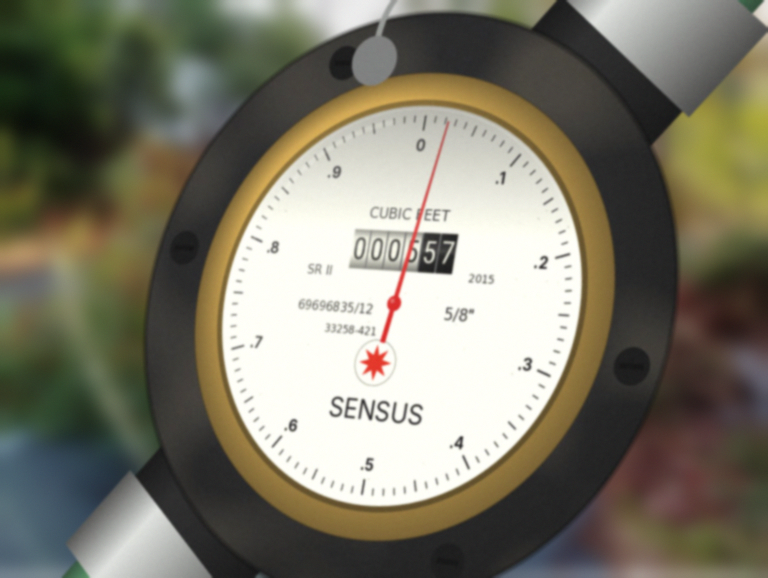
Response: 557.02 ft³
